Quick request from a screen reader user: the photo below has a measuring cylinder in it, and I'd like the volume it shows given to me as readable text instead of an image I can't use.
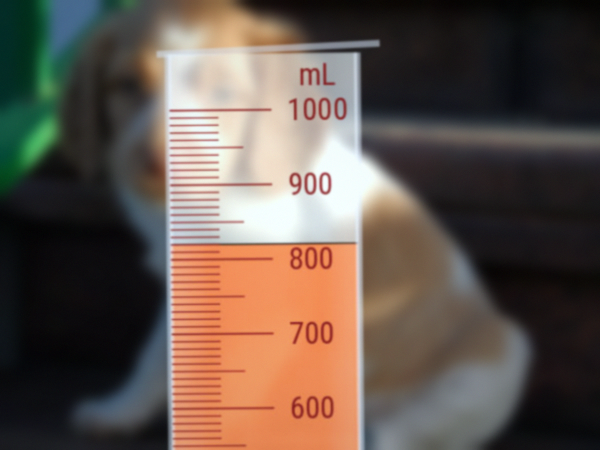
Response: 820 mL
